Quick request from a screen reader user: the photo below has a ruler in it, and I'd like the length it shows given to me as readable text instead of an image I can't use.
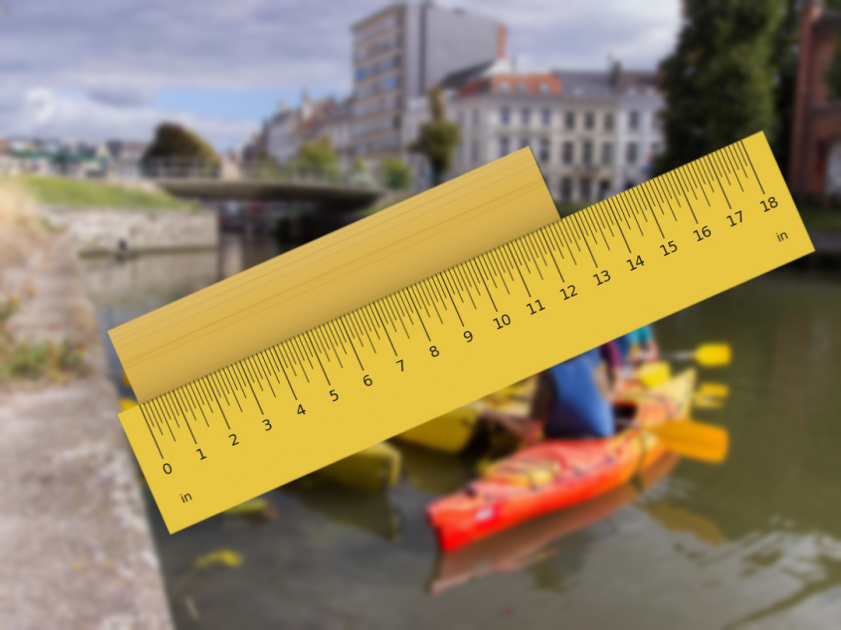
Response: 12.625 in
